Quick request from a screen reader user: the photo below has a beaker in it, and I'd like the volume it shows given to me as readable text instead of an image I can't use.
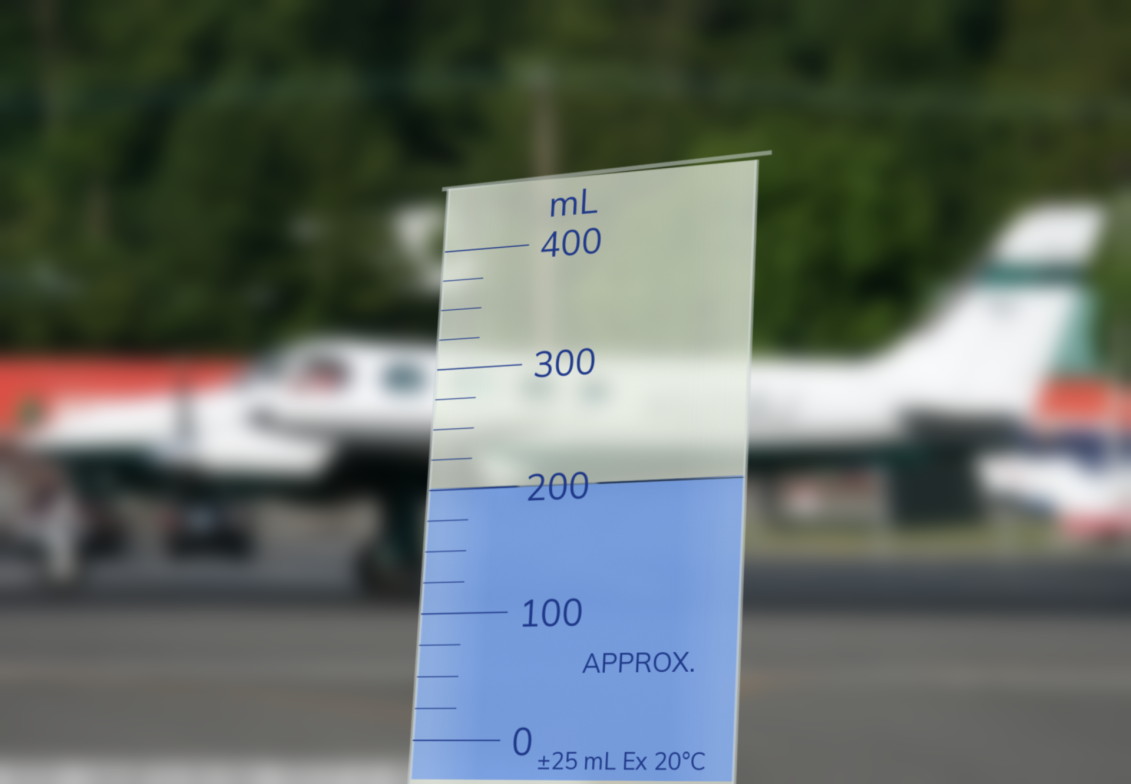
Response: 200 mL
